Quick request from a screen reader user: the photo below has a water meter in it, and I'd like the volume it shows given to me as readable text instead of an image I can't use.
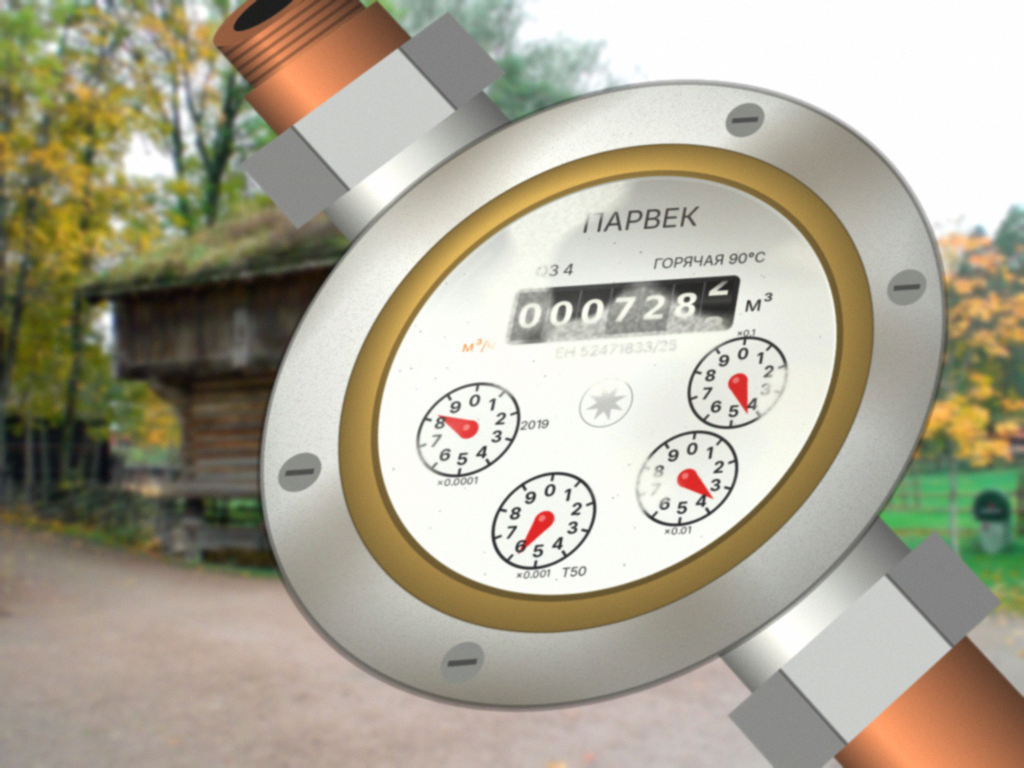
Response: 7282.4358 m³
